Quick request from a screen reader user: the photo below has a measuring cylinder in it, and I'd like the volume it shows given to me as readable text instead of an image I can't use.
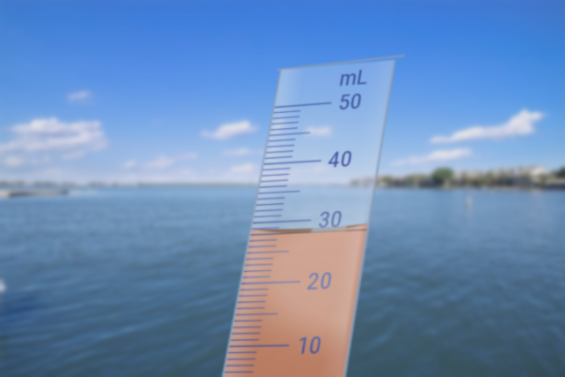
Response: 28 mL
